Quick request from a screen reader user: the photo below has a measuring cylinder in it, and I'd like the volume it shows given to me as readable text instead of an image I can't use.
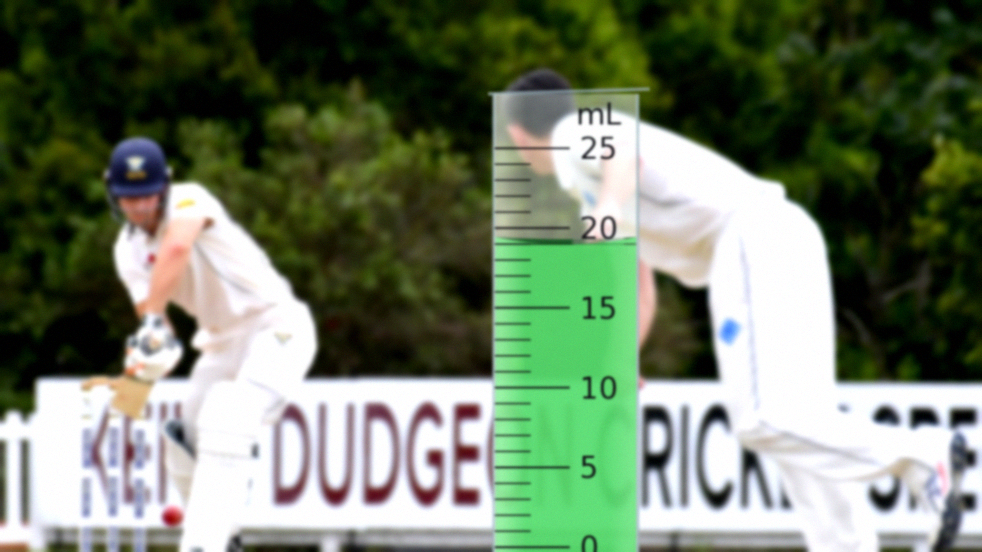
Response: 19 mL
